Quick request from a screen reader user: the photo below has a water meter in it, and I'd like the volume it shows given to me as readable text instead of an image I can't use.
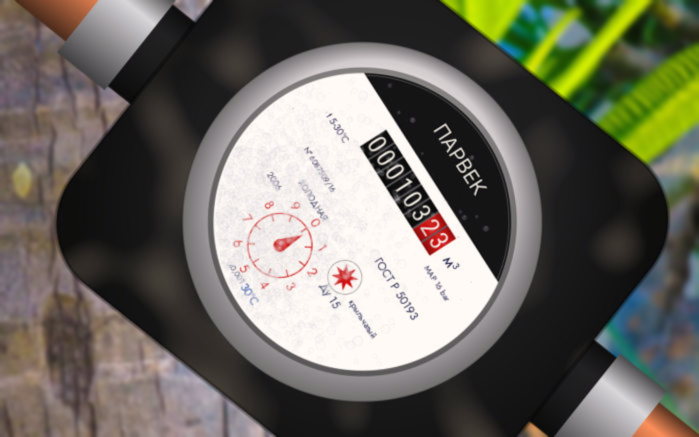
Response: 103.230 m³
